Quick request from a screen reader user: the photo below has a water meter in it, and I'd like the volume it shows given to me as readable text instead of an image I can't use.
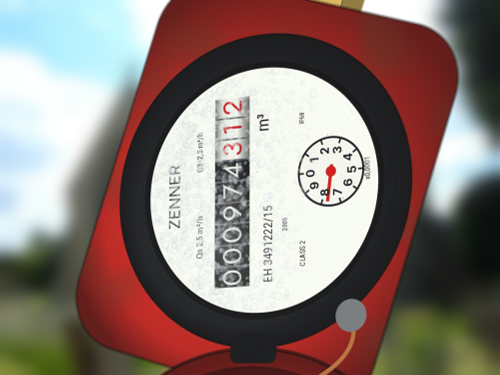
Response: 974.3127 m³
